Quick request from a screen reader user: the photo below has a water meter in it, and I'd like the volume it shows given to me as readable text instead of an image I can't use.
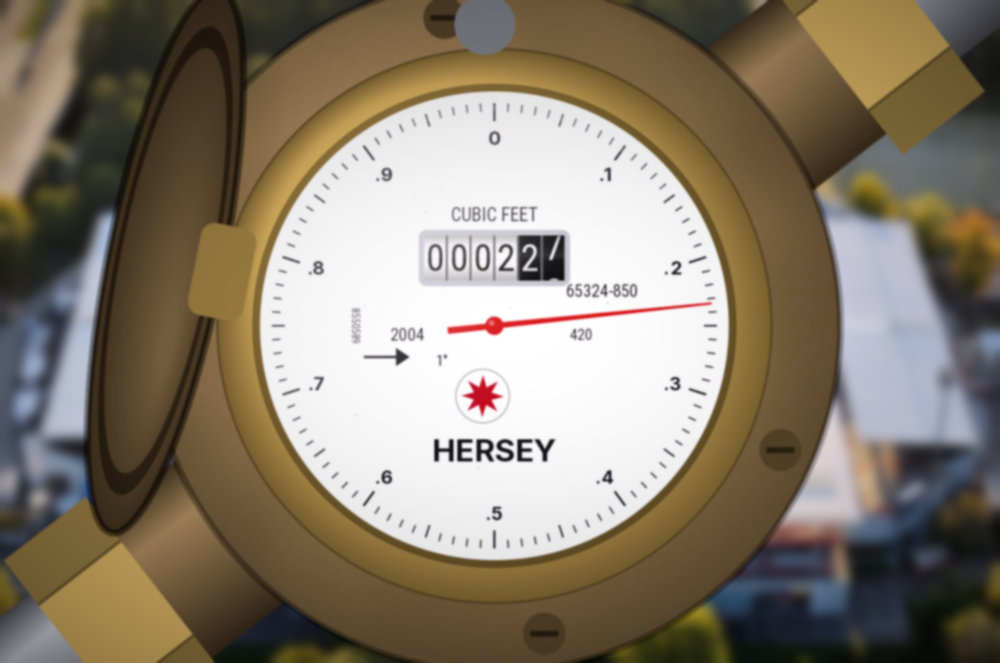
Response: 227.23 ft³
